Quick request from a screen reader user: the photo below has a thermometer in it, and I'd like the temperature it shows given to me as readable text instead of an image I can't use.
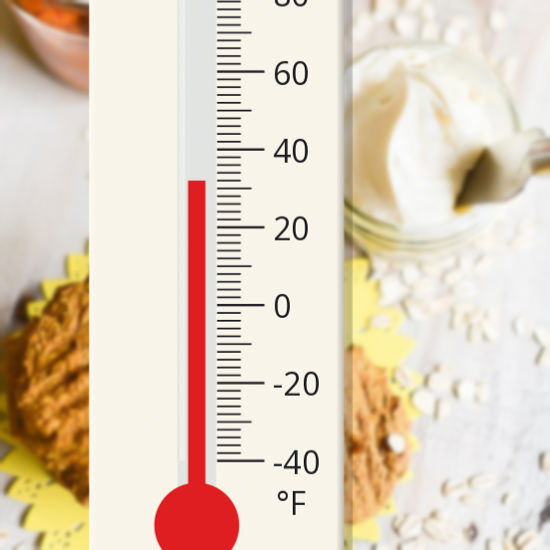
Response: 32 °F
